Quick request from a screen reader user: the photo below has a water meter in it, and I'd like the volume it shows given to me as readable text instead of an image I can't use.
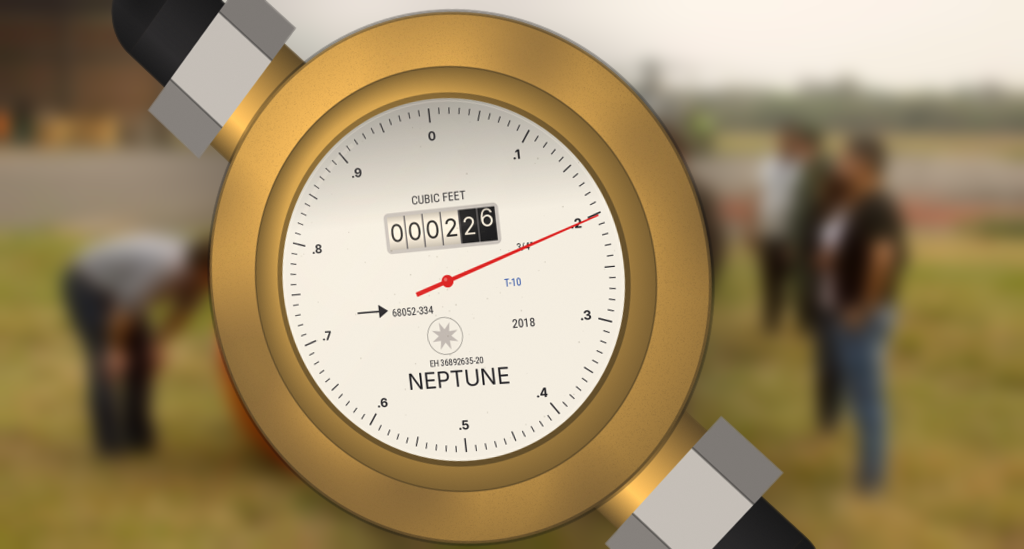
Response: 226.20 ft³
